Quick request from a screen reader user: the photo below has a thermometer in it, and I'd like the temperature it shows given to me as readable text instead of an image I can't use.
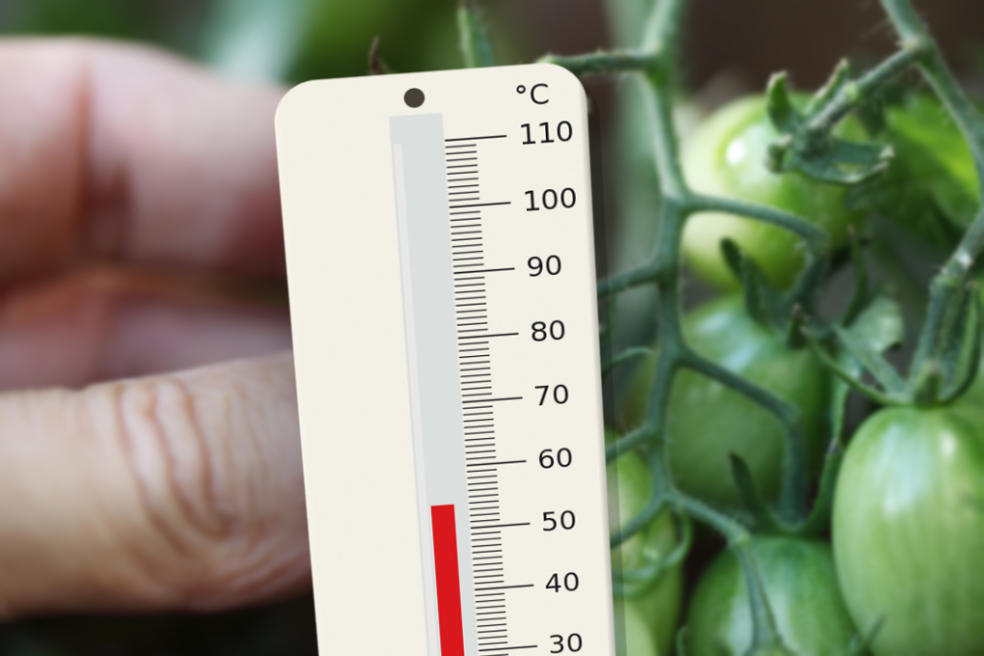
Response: 54 °C
